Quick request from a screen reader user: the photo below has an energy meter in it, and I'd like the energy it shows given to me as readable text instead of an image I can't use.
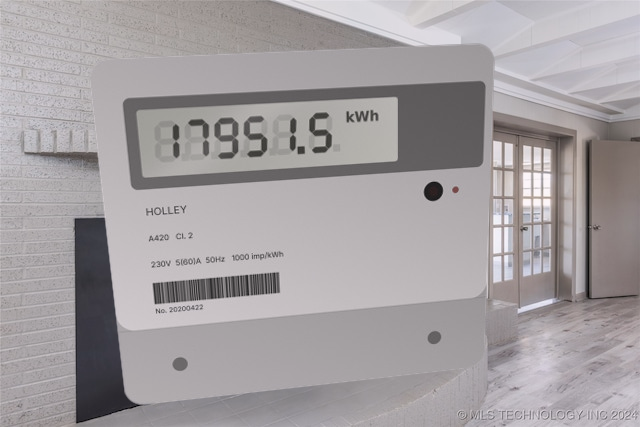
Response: 17951.5 kWh
